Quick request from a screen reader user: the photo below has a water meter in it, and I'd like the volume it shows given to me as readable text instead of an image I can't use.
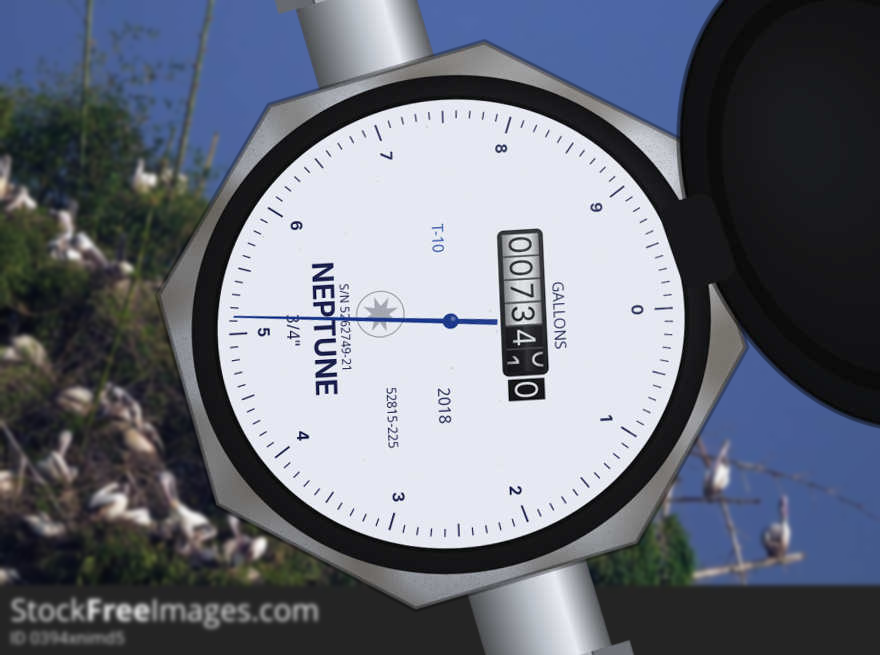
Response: 73405.1 gal
